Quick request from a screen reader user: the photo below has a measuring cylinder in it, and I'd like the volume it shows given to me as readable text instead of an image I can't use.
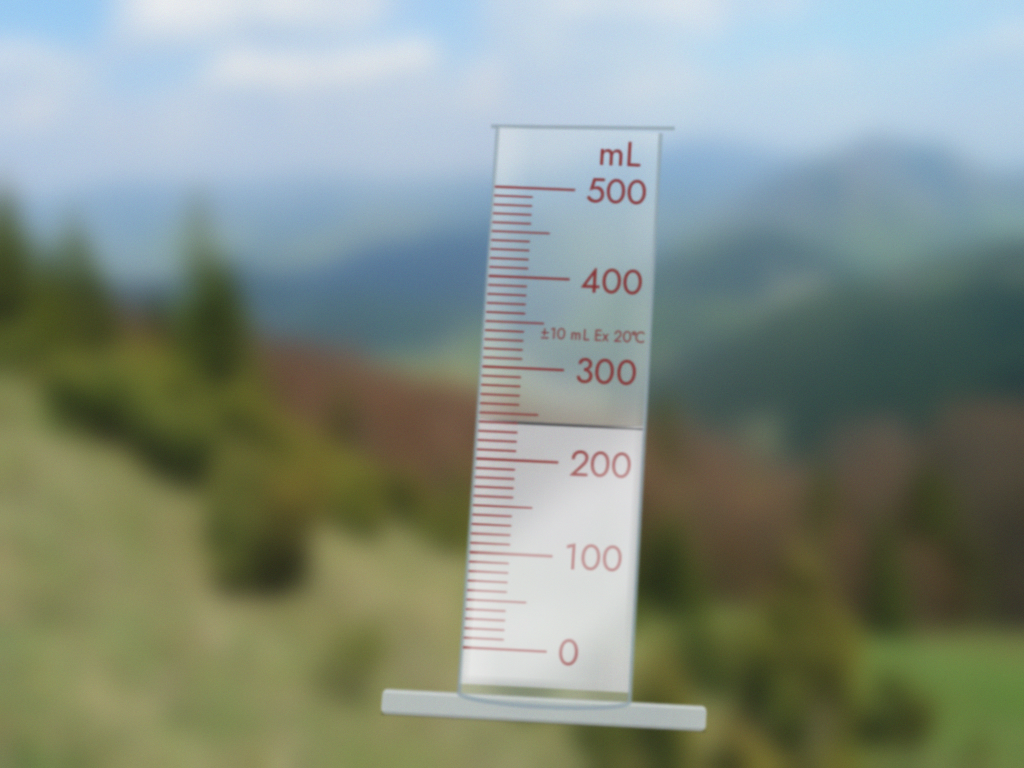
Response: 240 mL
